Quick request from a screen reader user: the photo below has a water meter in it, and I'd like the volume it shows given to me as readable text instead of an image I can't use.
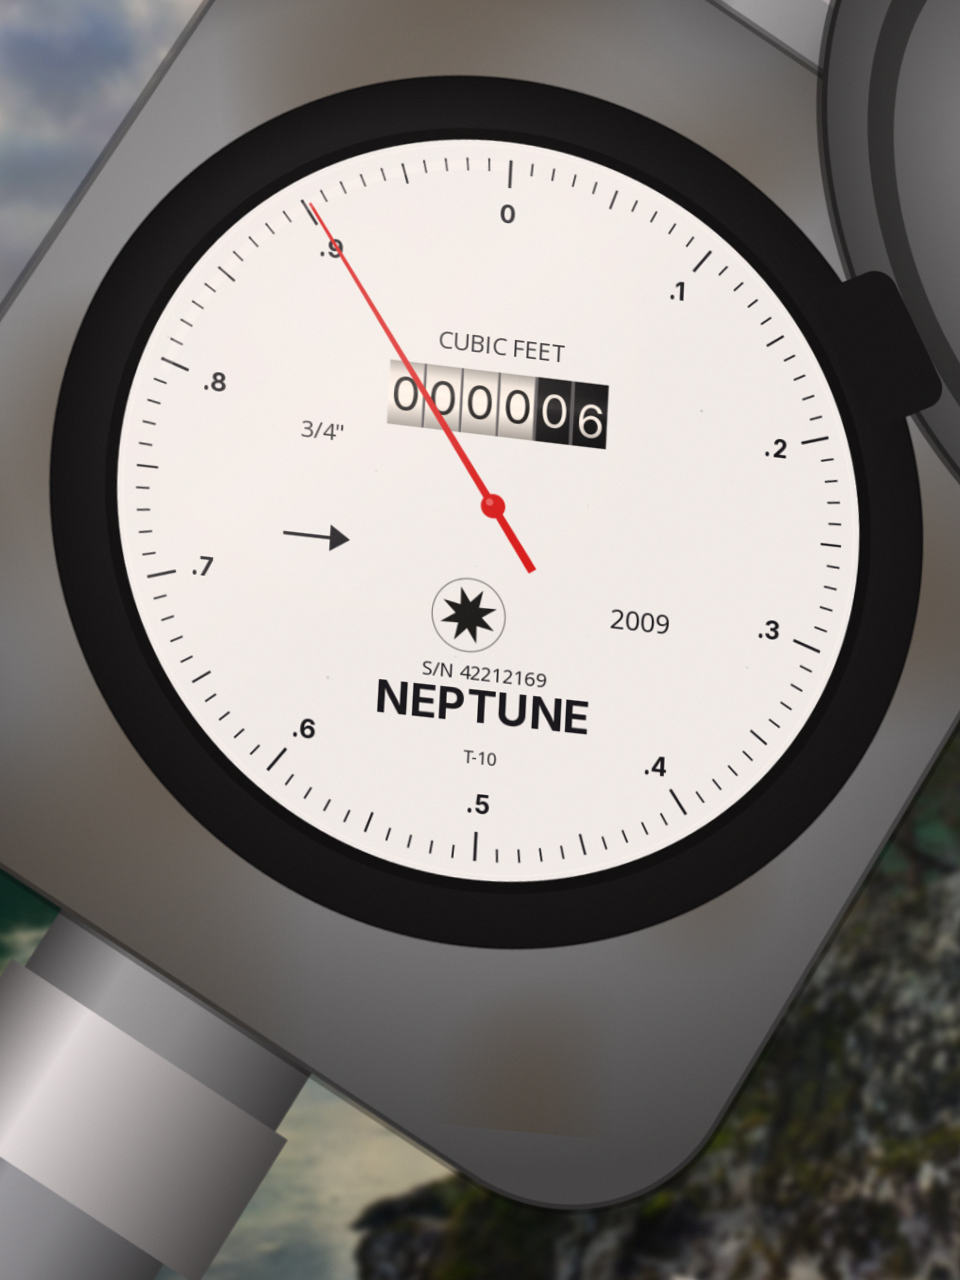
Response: 5.90 ft³
